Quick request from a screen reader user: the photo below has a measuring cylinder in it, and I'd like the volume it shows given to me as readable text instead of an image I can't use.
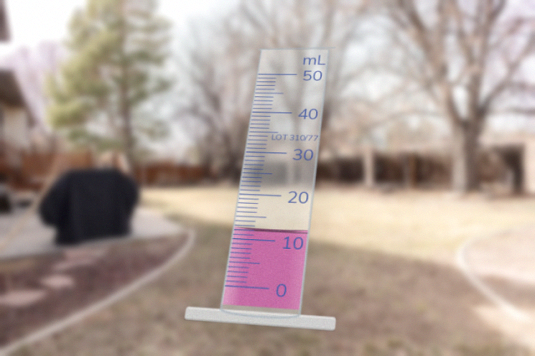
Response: 12 mL
